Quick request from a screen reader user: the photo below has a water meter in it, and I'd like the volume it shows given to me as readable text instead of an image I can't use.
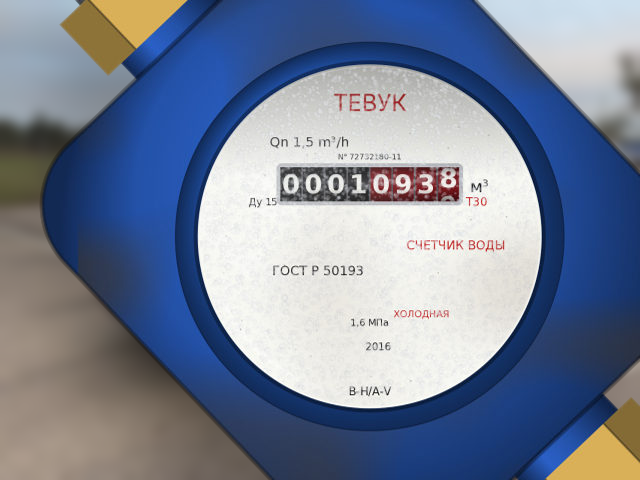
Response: 1.0938 m³
